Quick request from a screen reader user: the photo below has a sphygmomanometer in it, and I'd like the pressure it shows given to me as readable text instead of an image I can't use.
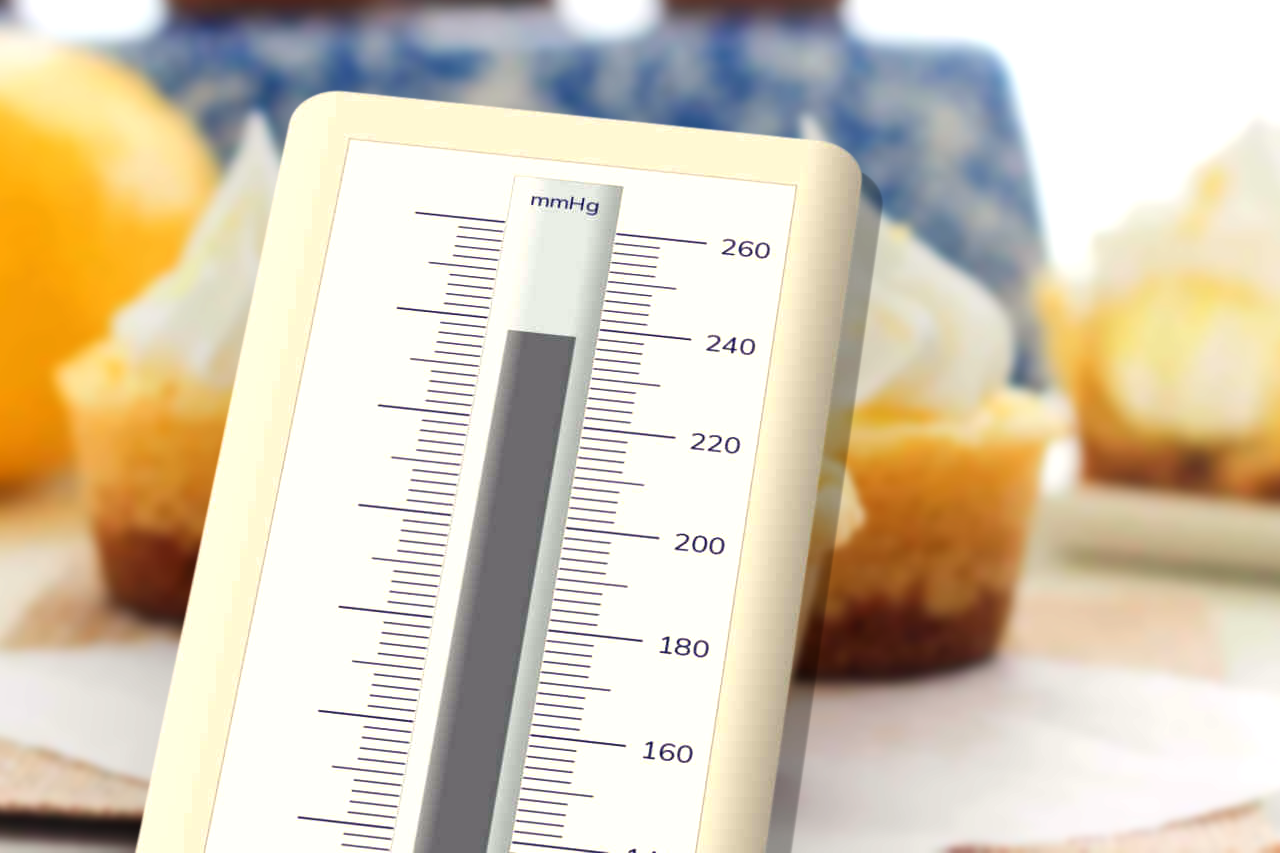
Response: 238 mmHg
